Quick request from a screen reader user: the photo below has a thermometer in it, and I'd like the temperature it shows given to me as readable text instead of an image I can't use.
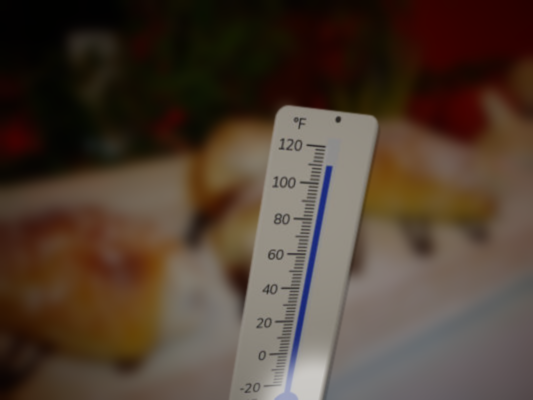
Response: 110 °F
